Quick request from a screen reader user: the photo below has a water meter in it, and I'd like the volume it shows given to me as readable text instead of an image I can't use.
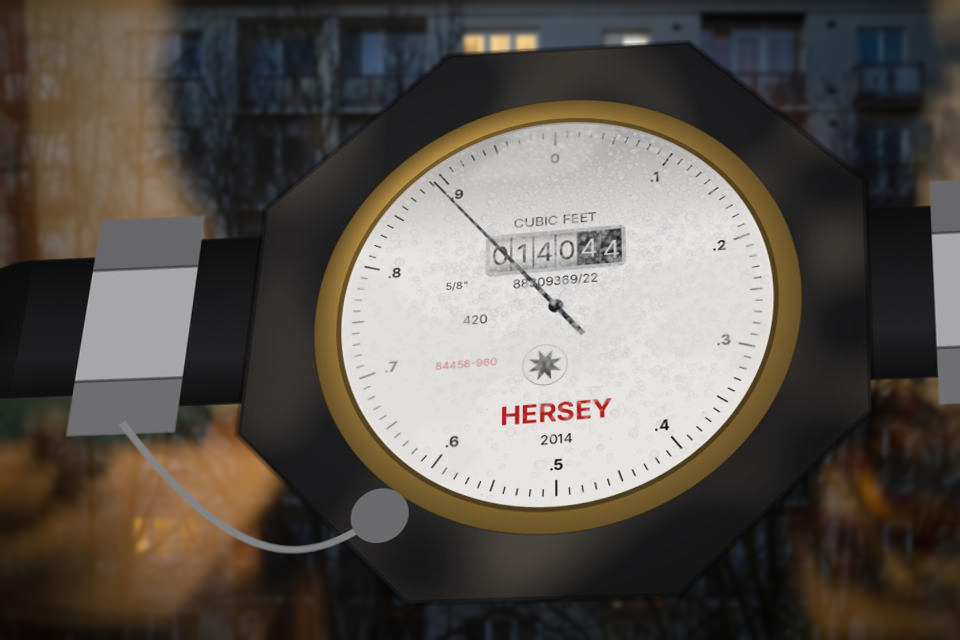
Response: 14043.89 ft³
